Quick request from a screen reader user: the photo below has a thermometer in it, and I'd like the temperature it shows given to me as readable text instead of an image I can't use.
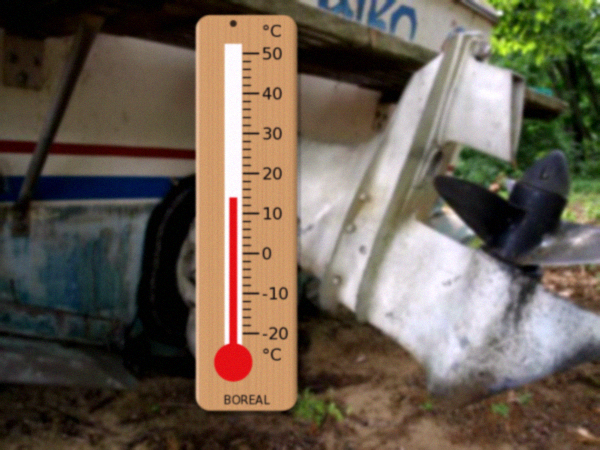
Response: 14 °C
